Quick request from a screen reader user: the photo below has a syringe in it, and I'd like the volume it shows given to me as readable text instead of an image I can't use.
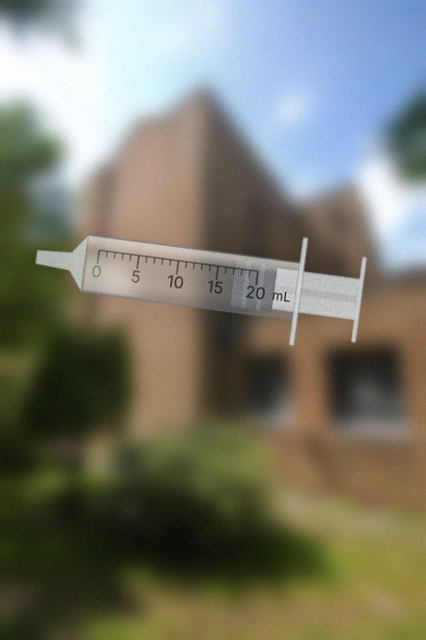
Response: 17 mL
